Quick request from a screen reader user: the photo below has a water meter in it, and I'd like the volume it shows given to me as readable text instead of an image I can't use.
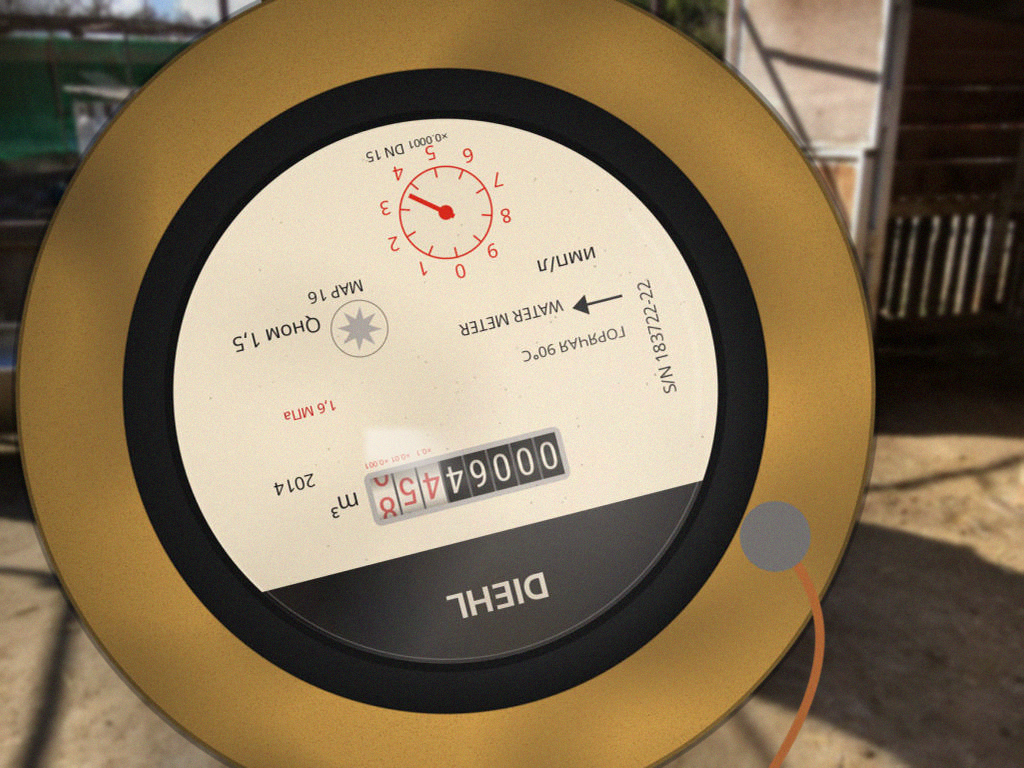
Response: 64.4583 m³
